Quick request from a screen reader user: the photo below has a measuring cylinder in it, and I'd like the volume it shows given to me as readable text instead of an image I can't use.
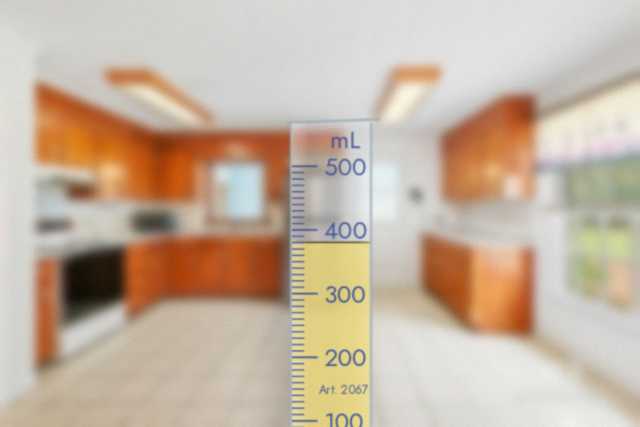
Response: 380 mL
